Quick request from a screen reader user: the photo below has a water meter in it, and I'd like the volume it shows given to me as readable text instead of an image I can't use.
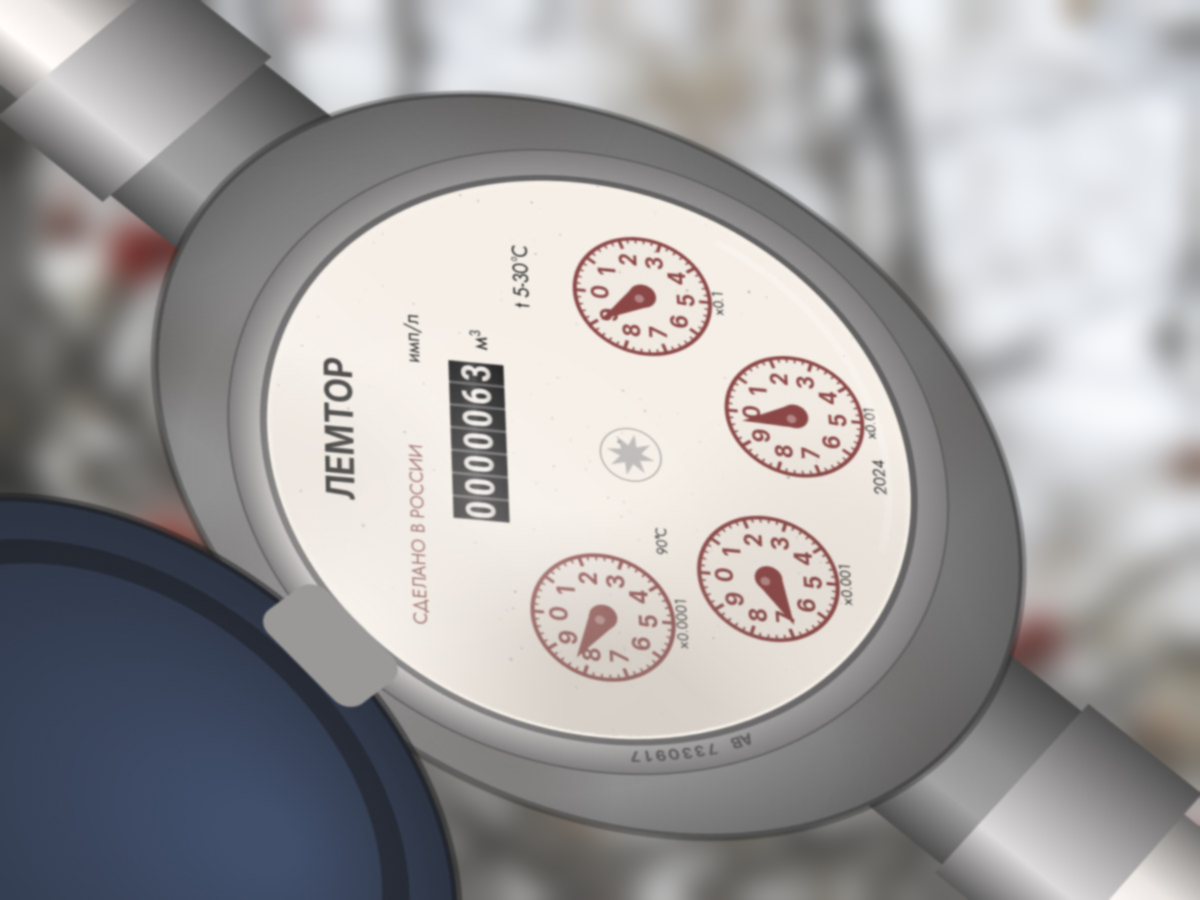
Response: 63.8968 m³
